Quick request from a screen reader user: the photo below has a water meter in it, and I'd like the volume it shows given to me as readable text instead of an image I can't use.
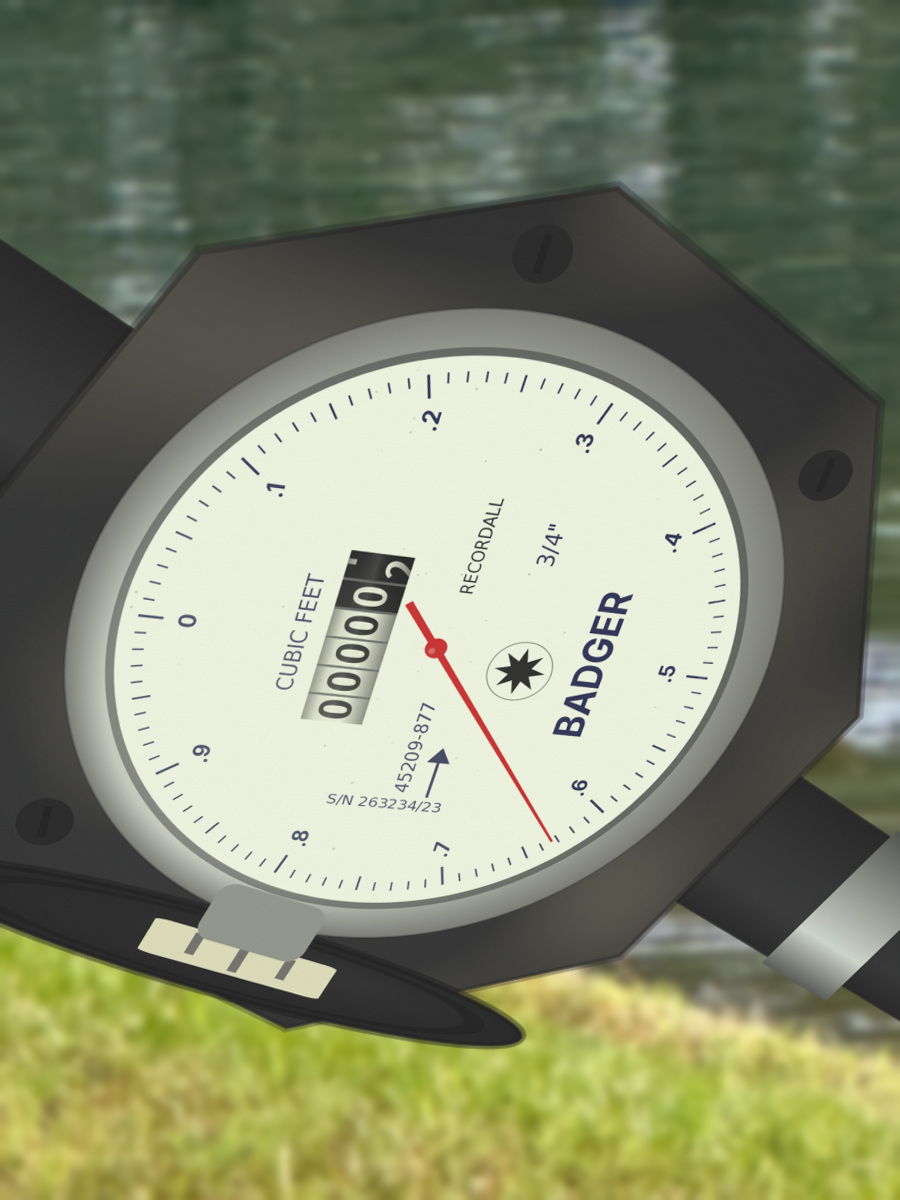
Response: 1.63 ft³
